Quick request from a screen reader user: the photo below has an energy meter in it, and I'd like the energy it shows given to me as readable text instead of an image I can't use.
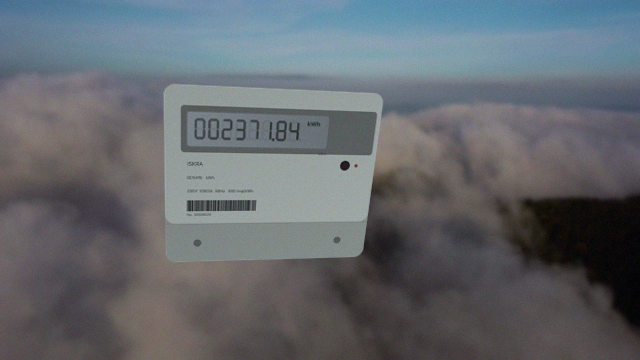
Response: 2371.84 kWh
